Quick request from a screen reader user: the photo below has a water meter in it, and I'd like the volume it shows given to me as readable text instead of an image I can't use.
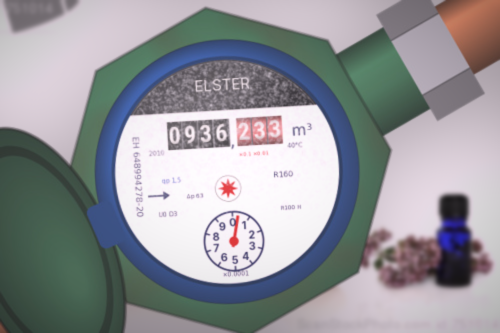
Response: 936.2330 m³
